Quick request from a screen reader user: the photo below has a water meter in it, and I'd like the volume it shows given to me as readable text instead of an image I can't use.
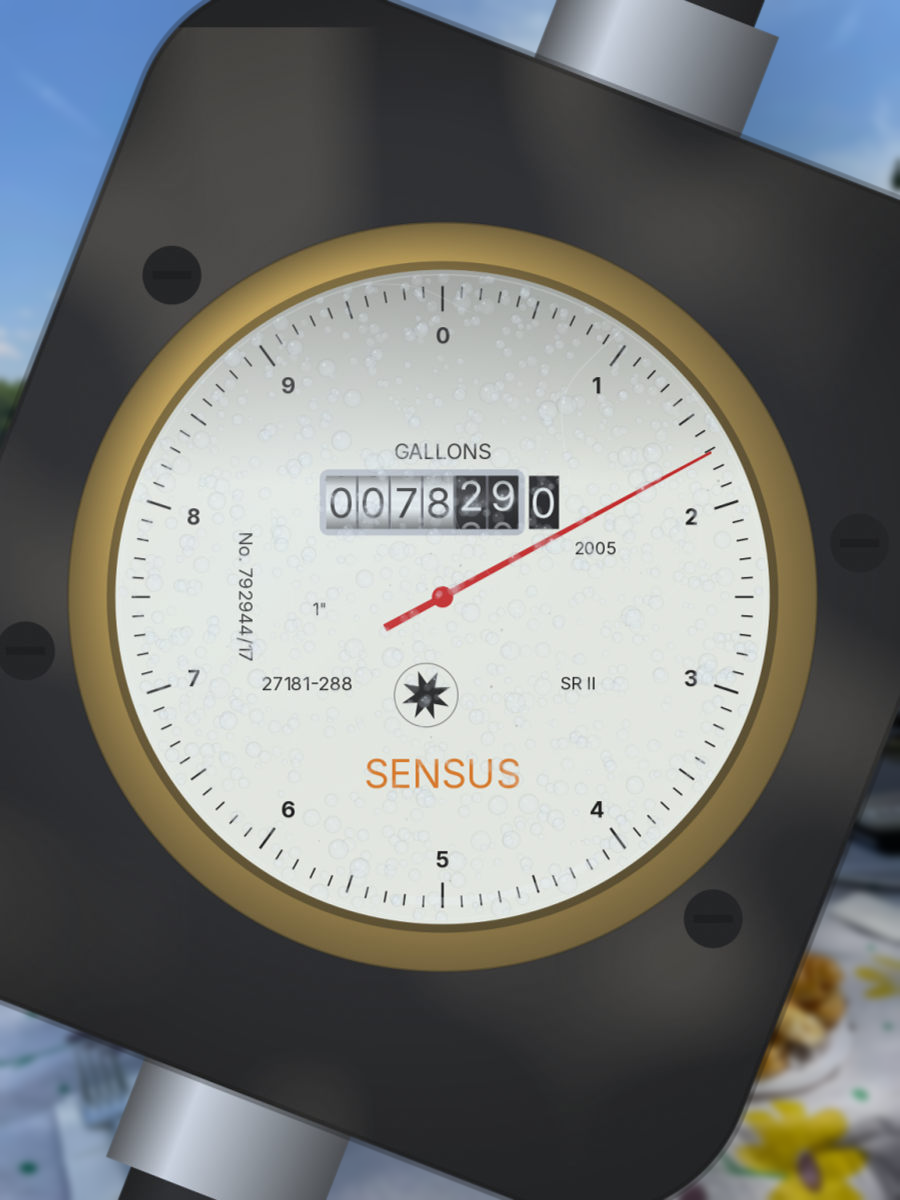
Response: 78291.7 gal
